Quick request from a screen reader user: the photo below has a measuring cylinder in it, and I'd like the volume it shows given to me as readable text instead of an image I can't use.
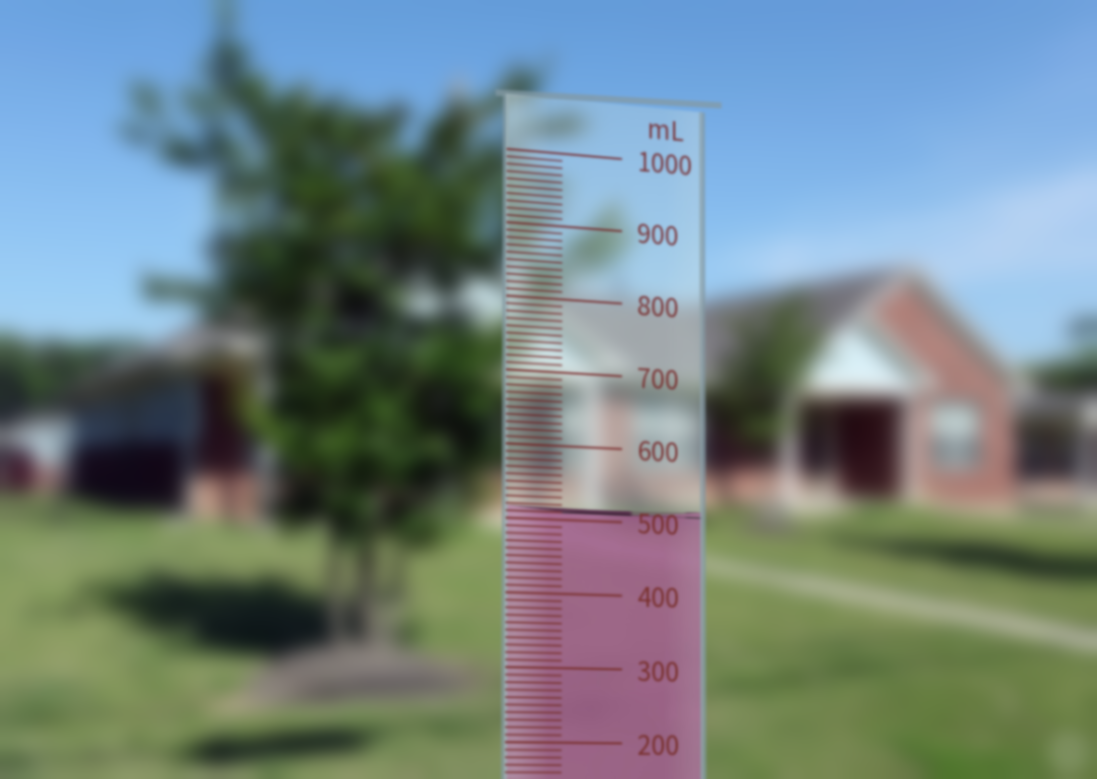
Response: 510 mL
